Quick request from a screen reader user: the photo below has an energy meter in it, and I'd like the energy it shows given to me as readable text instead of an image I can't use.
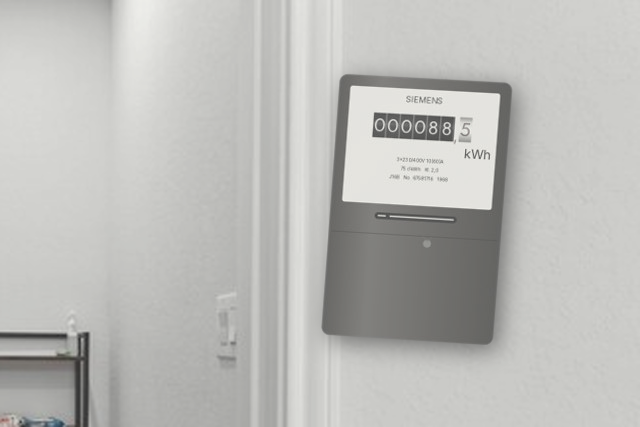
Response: 88.5 kWh
